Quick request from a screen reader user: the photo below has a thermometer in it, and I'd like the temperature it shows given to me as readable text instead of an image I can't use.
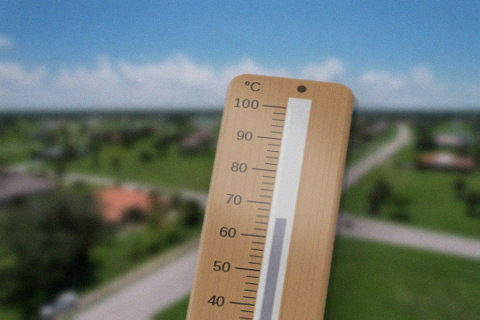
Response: 66 °C
